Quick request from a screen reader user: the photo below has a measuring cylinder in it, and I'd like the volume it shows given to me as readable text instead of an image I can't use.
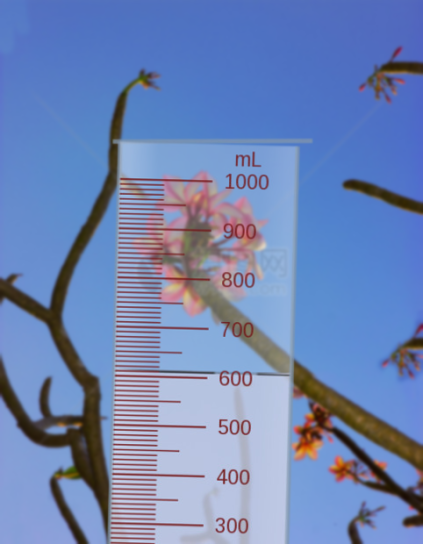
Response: 610 mL
